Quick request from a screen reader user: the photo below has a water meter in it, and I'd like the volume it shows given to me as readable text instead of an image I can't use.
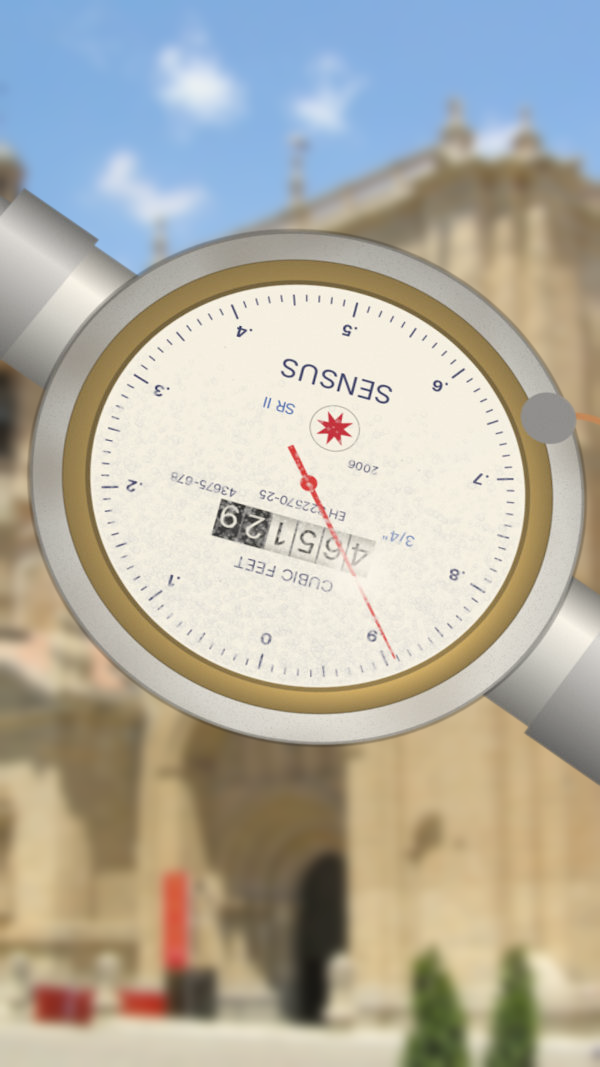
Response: 465128.89 ft³
